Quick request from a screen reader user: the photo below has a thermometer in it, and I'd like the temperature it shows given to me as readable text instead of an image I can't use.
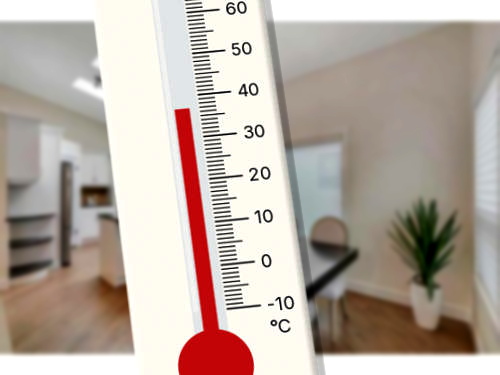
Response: 37 °C
